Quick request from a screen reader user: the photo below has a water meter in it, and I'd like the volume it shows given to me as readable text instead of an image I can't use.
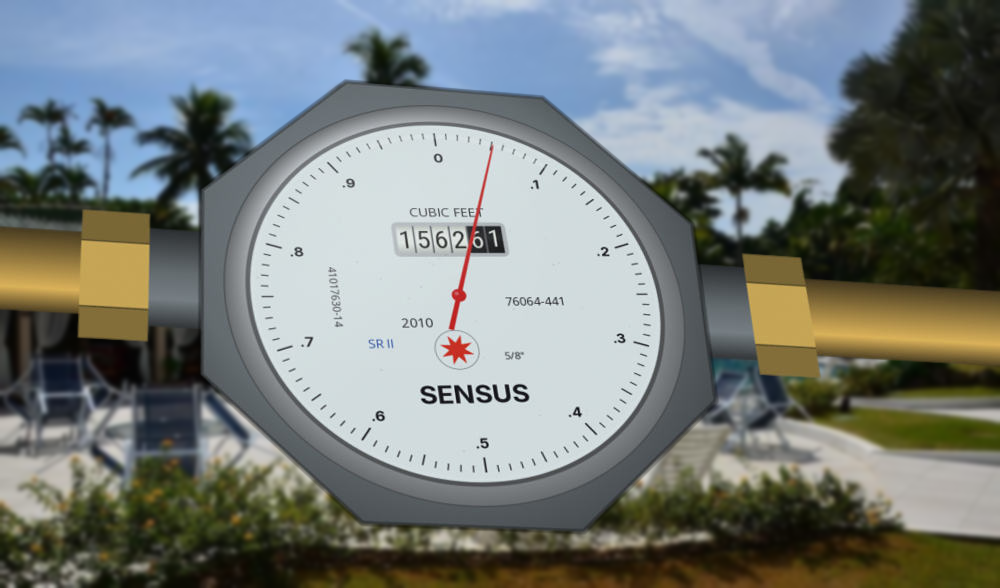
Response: 156261.05 ft³
